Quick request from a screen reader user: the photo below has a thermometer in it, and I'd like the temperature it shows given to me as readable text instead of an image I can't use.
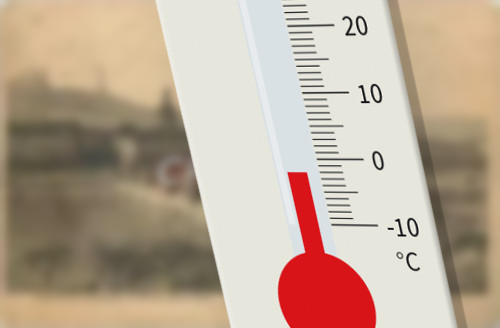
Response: -2 °C
